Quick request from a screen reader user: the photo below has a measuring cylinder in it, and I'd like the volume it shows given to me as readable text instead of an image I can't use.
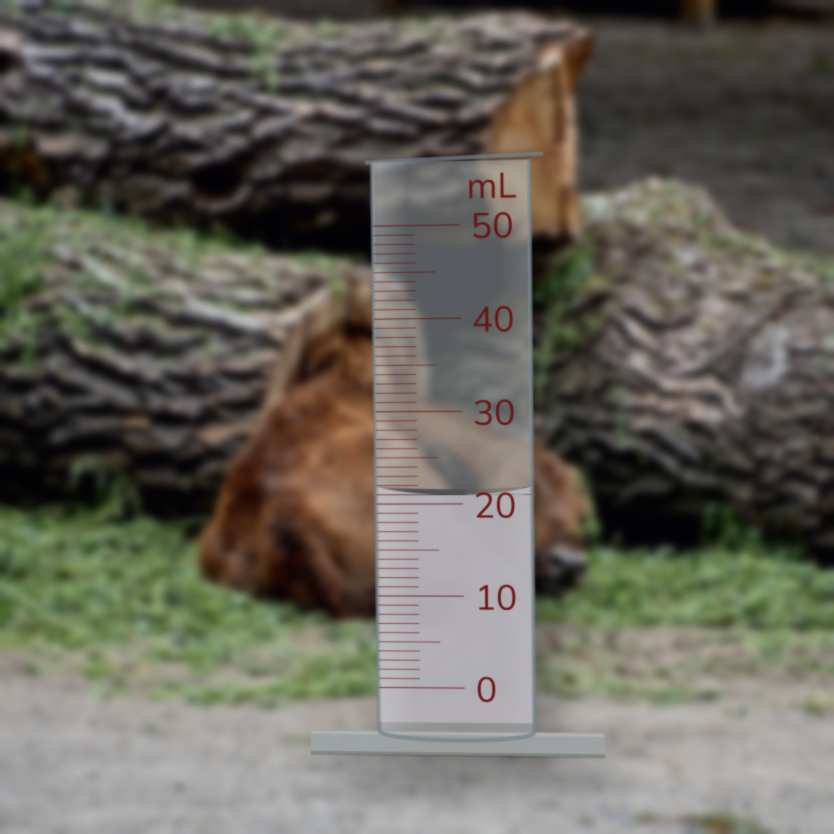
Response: 21 mL
